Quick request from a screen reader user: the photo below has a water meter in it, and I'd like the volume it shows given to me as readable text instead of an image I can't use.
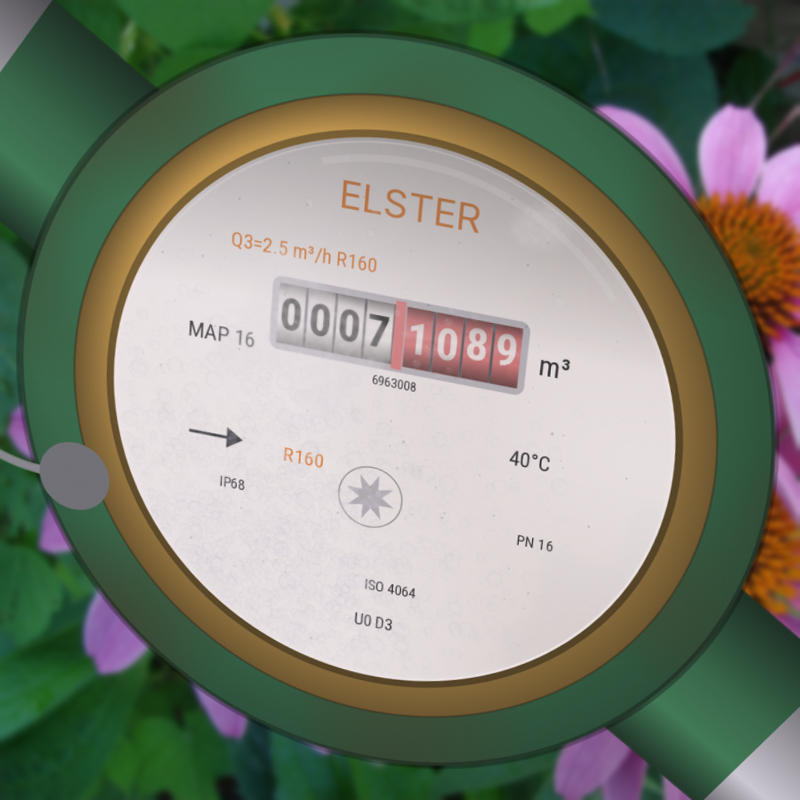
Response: 7.1089 m³
